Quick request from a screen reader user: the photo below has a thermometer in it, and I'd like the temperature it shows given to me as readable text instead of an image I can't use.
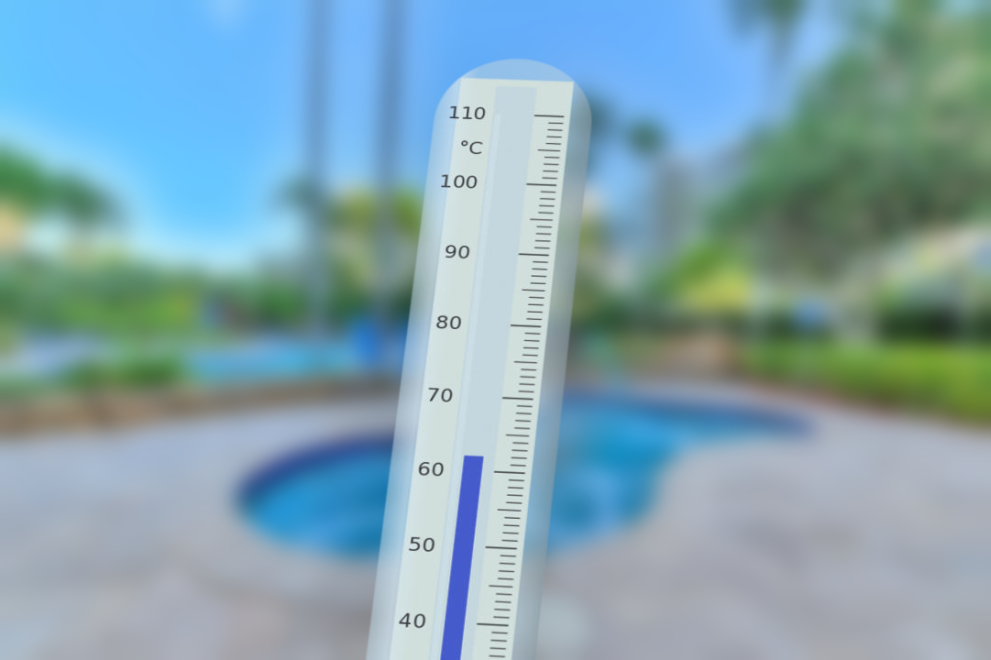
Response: 62 °C
